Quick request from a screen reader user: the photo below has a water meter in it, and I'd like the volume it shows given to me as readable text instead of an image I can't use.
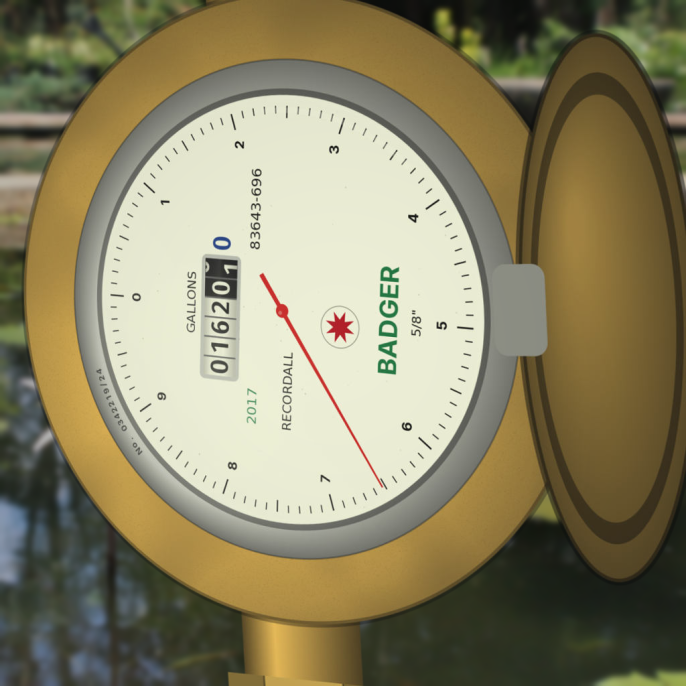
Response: 162006.5 gal
